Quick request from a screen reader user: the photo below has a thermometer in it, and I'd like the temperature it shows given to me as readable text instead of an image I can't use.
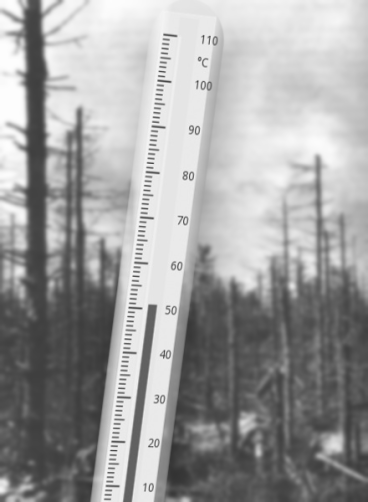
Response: 51 °C
